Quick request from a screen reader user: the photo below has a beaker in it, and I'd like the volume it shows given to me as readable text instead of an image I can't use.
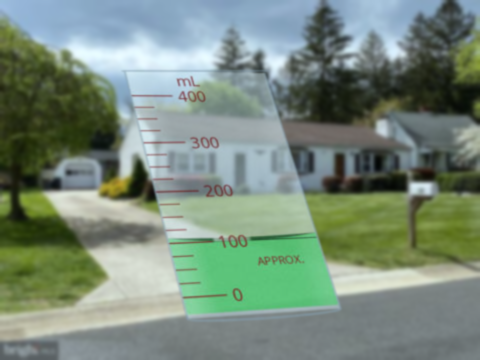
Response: 100 mL
